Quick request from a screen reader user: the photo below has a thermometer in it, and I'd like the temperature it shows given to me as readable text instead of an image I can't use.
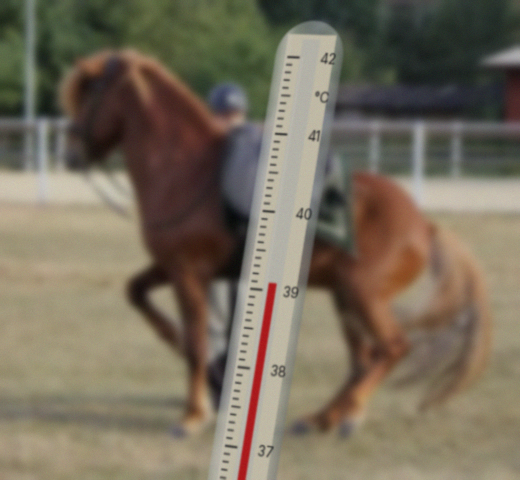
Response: 39.1 °C
